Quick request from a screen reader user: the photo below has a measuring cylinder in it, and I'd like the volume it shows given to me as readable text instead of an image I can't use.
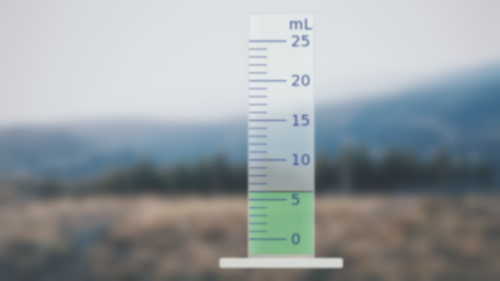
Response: 6 mL
